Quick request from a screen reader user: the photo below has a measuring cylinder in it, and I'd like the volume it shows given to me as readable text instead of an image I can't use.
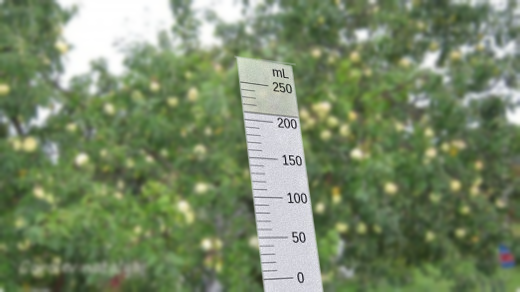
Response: 210 mL
